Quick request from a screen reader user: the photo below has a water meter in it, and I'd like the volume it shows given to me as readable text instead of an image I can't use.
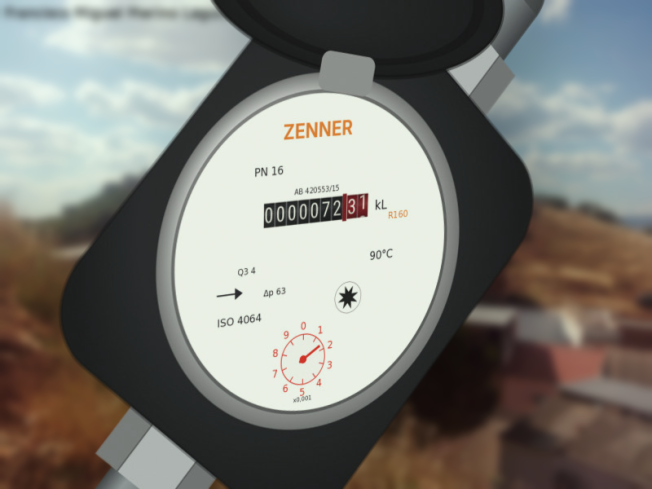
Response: 72.311 kL
